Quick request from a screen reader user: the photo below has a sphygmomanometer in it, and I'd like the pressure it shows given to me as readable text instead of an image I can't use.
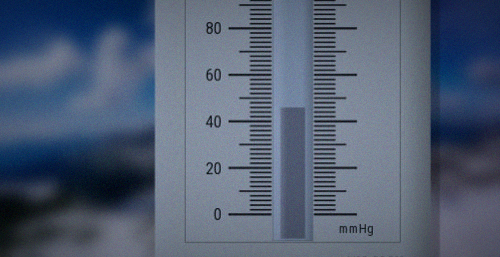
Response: 46 mmHg
